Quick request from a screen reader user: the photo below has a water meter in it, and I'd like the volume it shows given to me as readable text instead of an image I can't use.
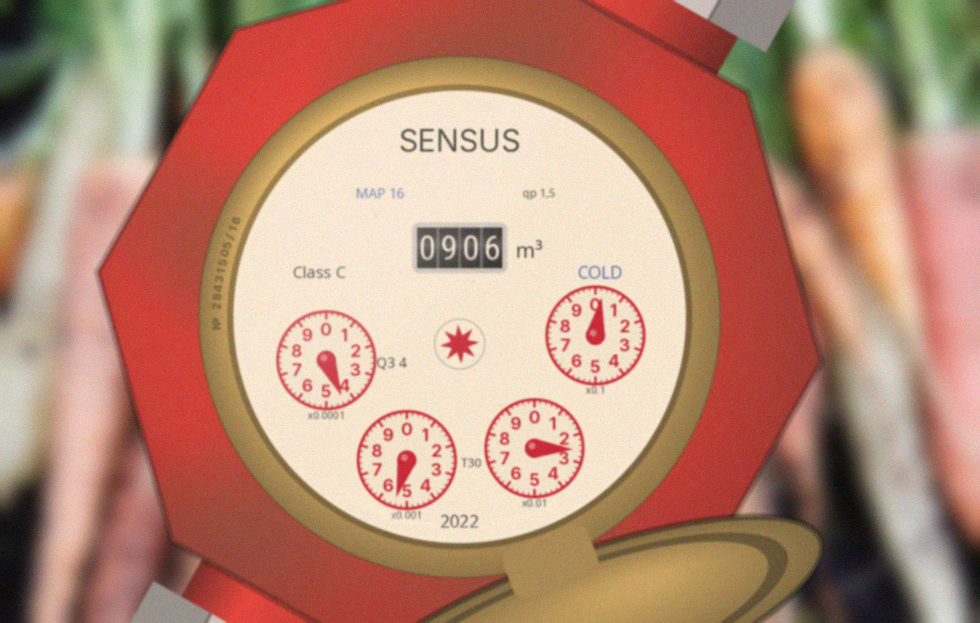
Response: 906.0254 m³
